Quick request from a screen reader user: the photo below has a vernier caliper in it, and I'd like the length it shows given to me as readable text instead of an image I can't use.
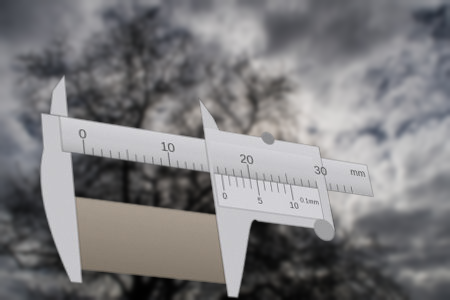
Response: 16.4 mm
